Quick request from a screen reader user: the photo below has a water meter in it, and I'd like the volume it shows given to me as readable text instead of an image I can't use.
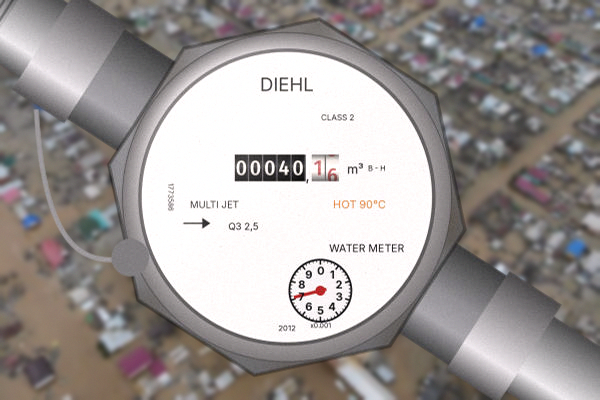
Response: 40.157 m³
